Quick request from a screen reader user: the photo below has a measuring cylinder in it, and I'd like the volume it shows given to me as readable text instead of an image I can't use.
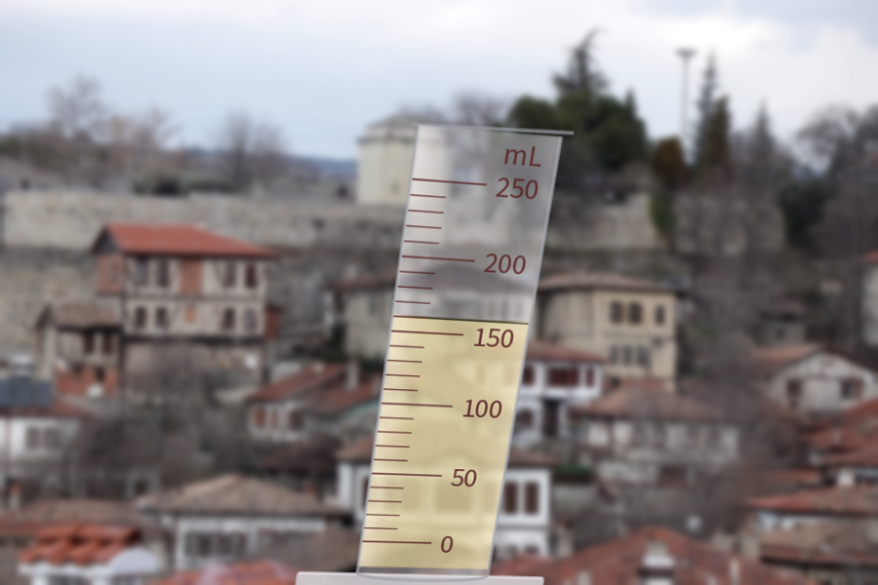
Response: 160 mL
